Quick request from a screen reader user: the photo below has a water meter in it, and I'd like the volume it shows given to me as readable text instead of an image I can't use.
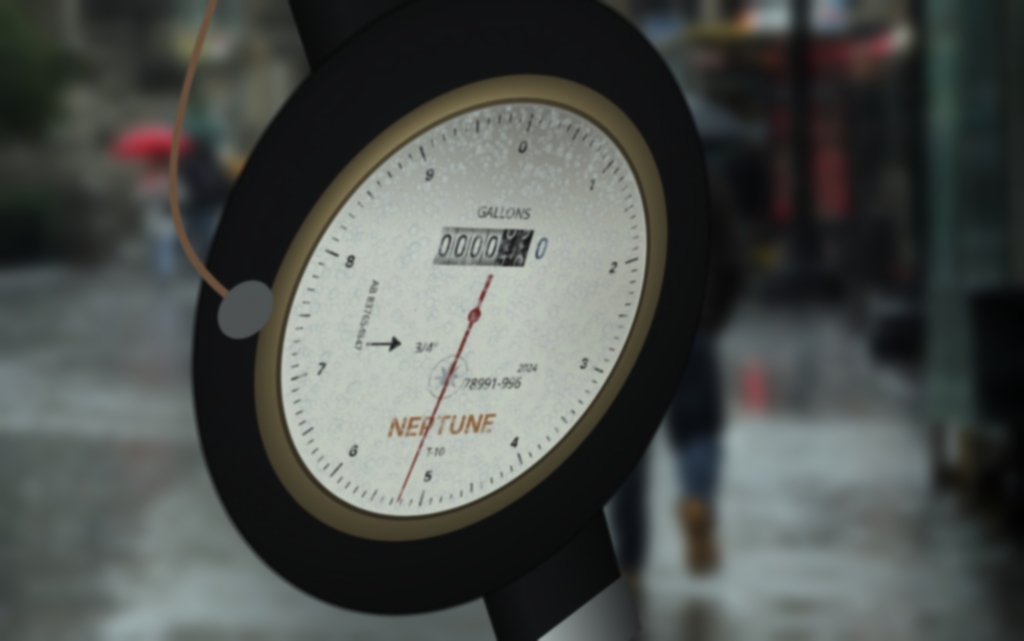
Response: 95.2 gal
